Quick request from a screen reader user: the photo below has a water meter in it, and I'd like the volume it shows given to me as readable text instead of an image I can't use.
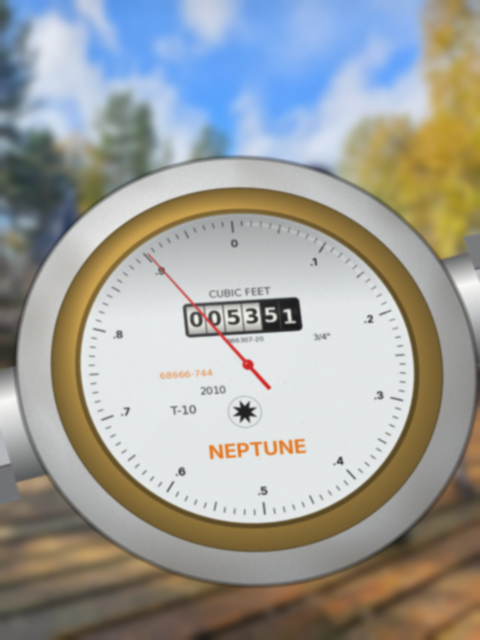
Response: 5350.90 ft³
